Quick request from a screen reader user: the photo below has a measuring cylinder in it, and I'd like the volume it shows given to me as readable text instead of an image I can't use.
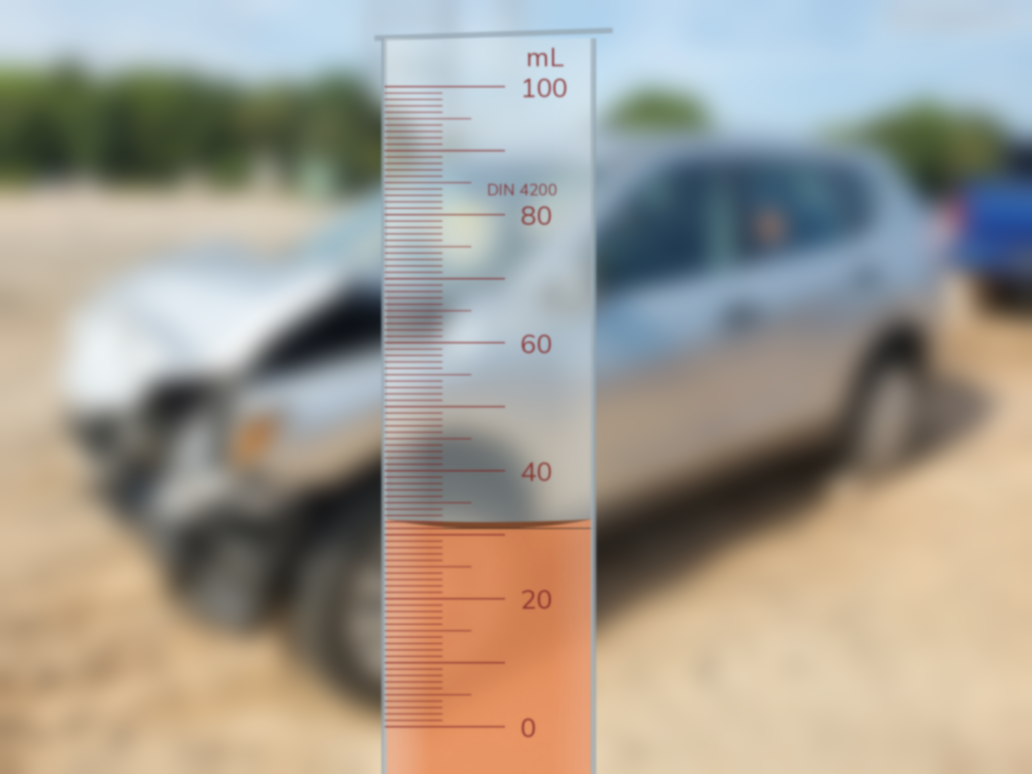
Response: 31 mL
